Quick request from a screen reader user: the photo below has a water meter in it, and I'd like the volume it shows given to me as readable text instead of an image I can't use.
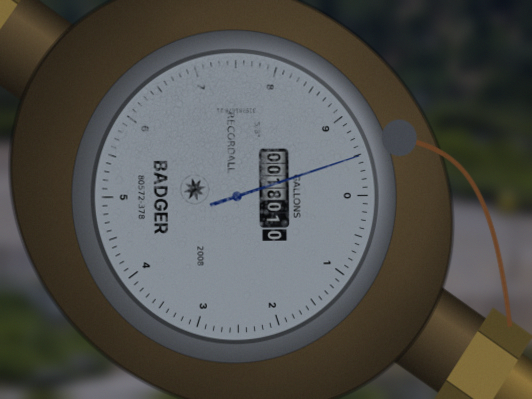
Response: 18009.5 gal
